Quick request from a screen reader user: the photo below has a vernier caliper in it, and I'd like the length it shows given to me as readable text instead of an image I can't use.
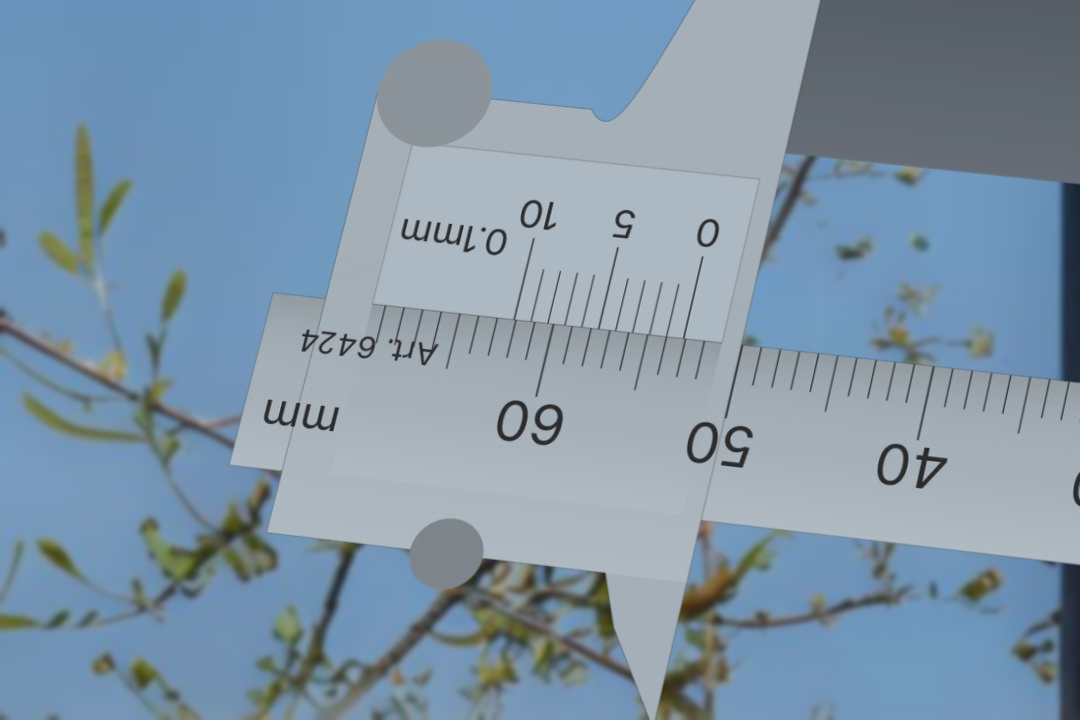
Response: 53.1 mm
